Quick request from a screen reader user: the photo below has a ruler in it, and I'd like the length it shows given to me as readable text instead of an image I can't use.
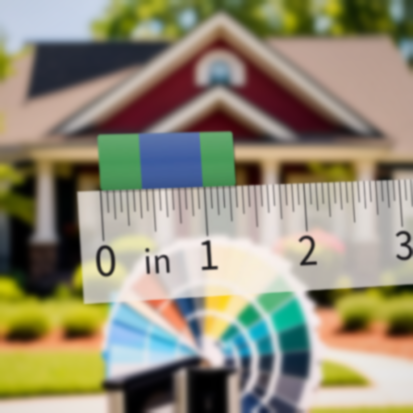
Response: 1.3125 in
